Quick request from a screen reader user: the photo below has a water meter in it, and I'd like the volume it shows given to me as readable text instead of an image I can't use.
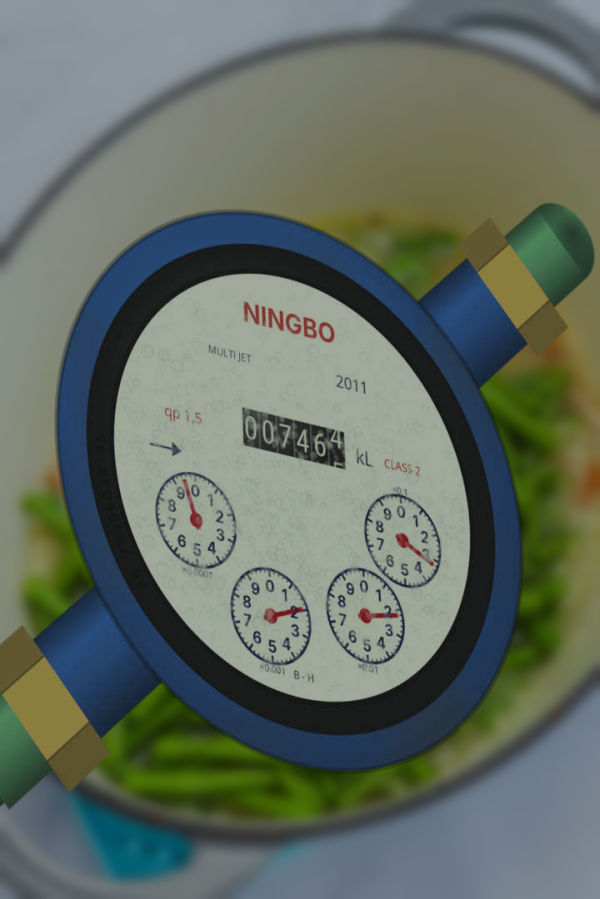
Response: 7464.3219 kL
